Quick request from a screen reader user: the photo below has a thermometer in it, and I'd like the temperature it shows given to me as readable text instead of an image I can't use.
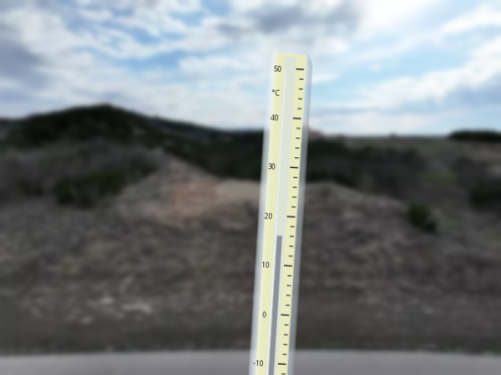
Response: 16 °C
